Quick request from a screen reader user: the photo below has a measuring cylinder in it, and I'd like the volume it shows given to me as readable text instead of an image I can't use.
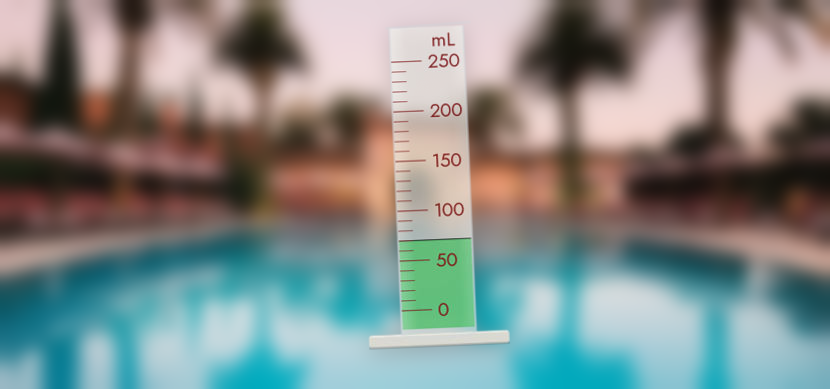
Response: 70 mL
